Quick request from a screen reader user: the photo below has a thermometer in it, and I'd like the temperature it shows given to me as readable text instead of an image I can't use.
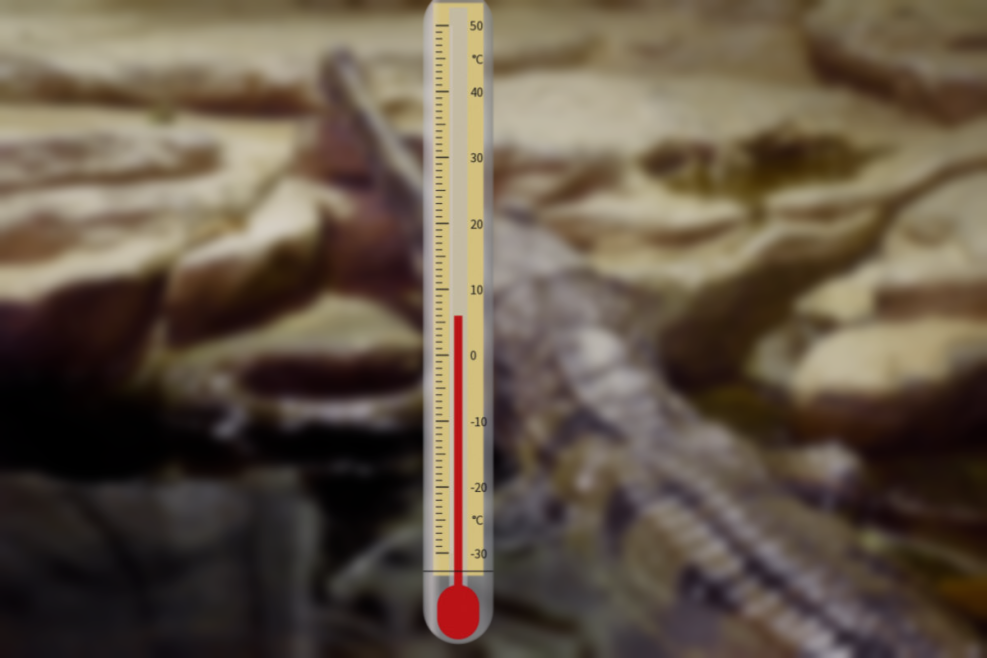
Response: 6 °C
